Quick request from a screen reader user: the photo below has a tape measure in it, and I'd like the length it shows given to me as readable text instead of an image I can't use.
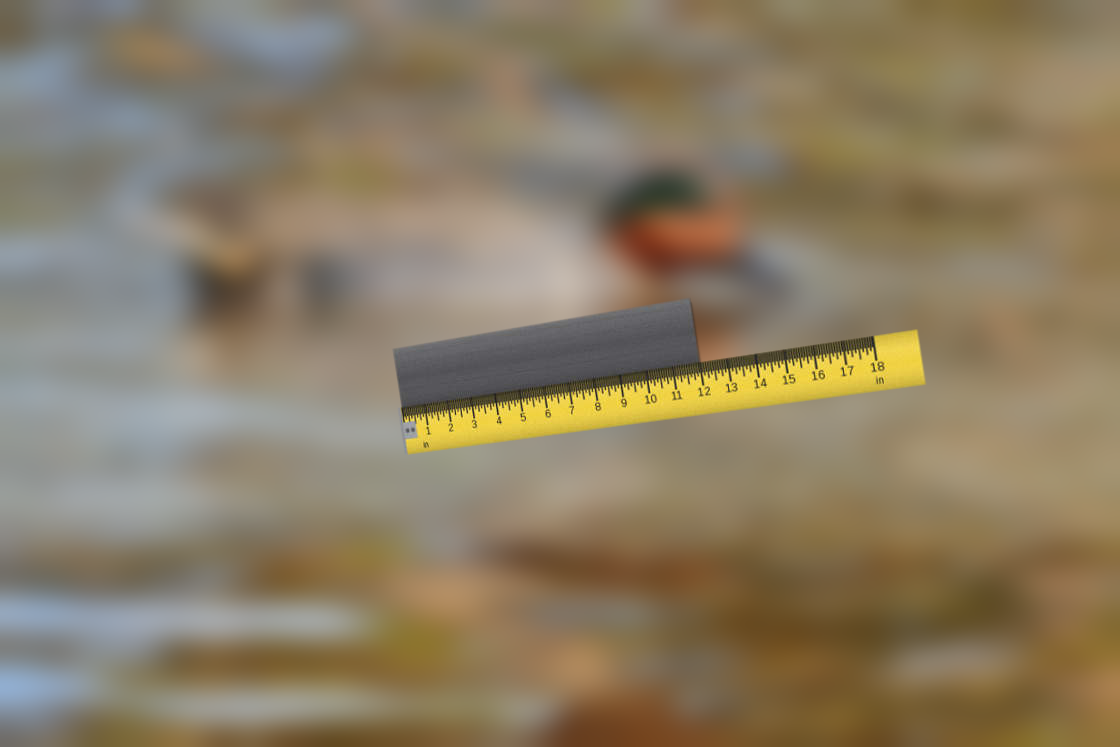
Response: 12 in
